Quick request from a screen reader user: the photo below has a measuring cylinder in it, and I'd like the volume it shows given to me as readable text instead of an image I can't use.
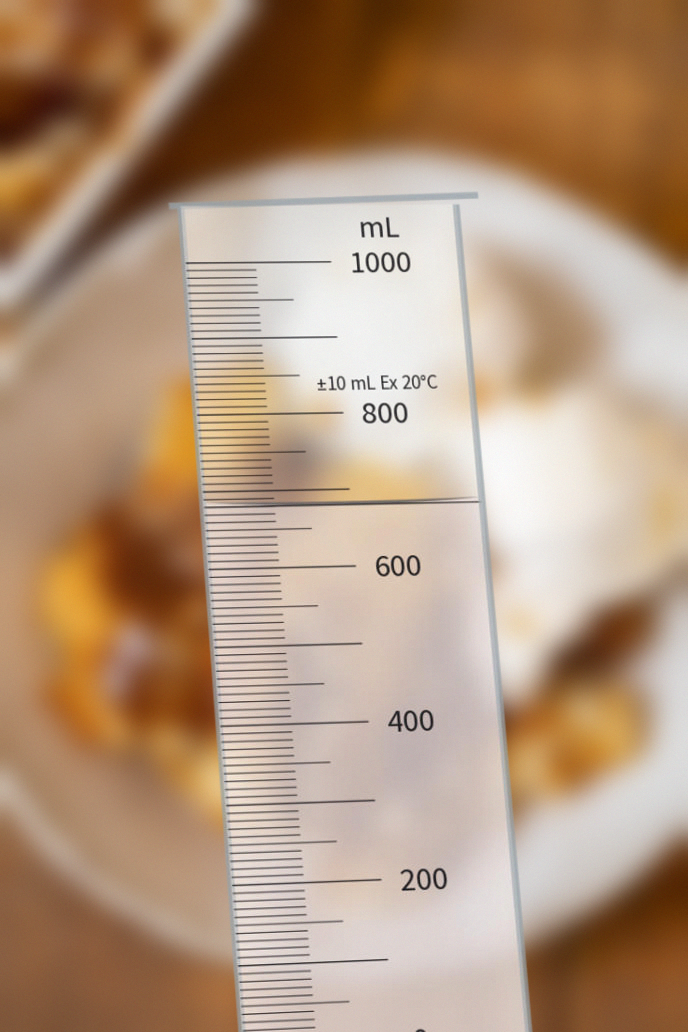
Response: 680 mL
